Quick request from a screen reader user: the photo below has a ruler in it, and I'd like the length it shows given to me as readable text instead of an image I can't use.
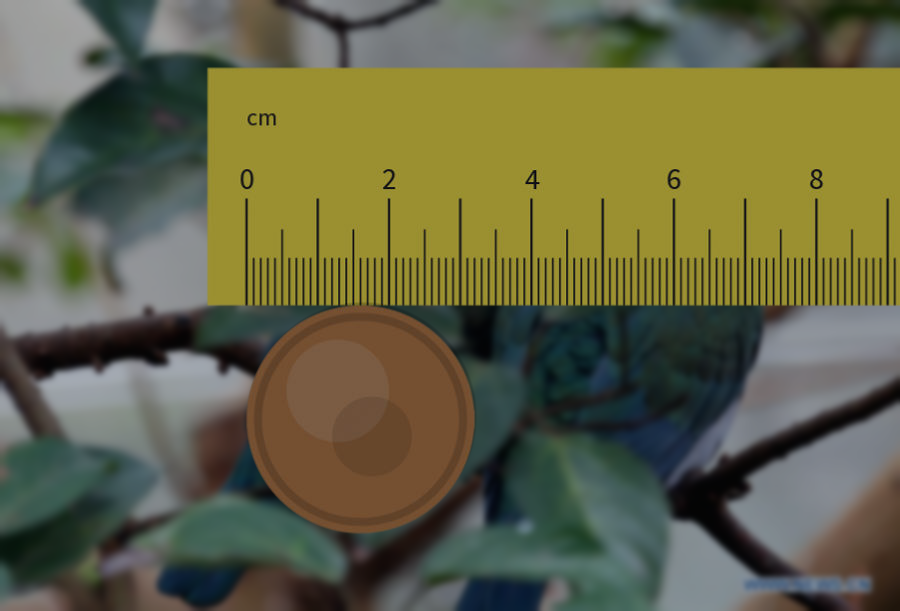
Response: 3.2 cm
